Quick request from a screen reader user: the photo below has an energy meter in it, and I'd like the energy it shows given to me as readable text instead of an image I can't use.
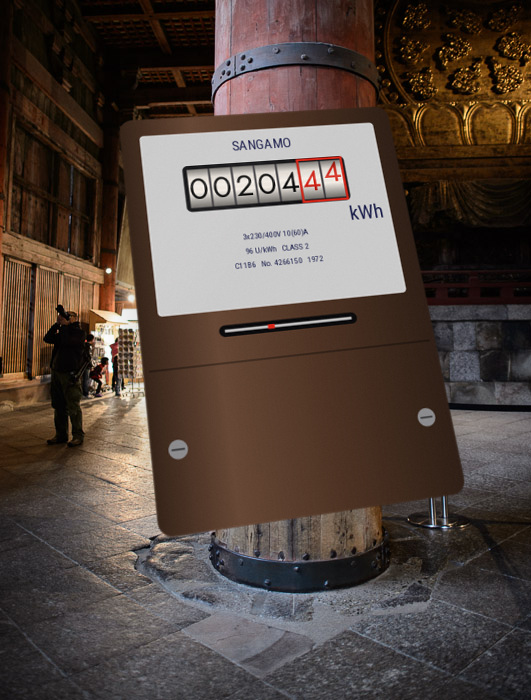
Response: 204.44 kWh
